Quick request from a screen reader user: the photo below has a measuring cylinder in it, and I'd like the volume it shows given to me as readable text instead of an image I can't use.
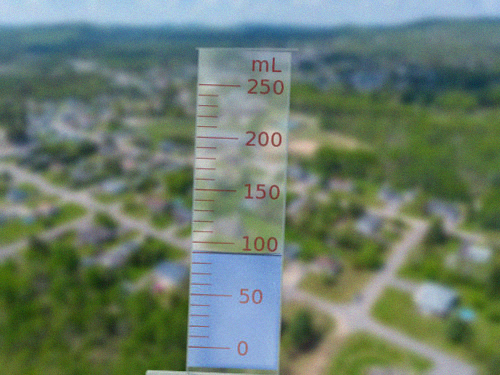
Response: 90 mL
